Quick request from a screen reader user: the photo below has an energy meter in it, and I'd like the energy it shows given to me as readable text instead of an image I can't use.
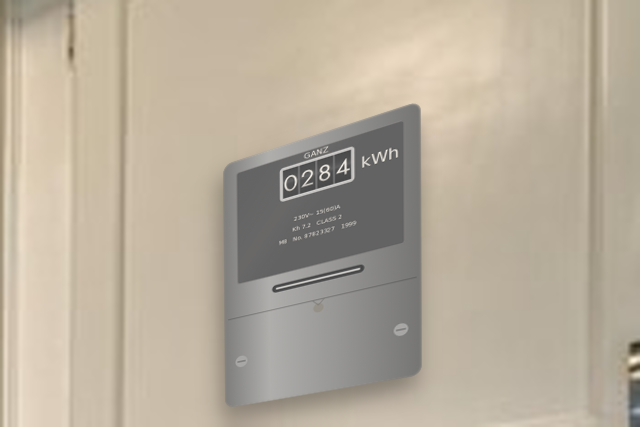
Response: 284 kWh
